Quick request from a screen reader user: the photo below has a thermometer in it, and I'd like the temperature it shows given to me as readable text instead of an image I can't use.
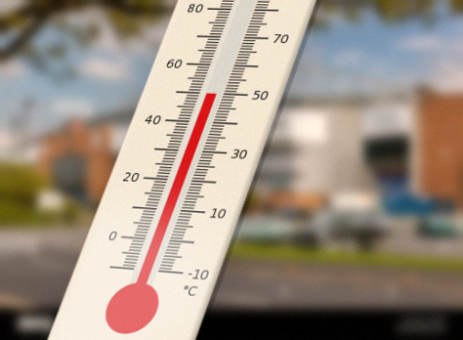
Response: 50 °C
